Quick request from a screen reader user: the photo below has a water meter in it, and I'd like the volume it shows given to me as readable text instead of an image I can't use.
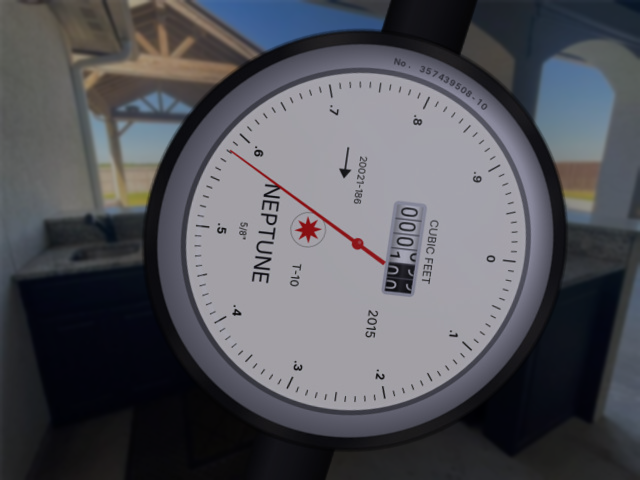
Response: 99.58 ft³
